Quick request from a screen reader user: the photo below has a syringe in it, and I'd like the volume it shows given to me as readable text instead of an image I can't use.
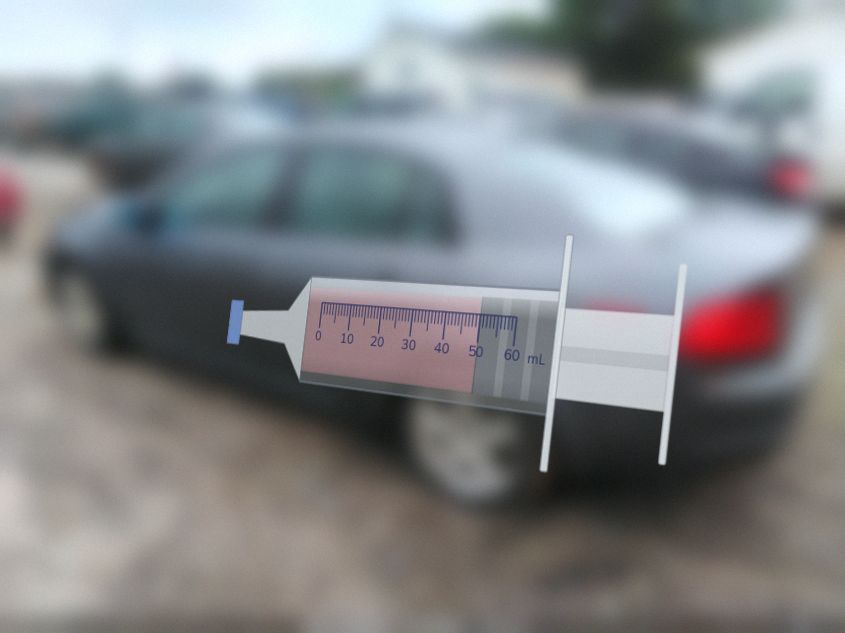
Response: 50 mL
